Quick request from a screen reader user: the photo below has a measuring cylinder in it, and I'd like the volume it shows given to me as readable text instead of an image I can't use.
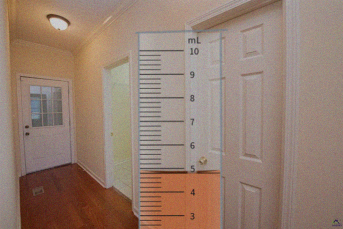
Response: 4.8 mL
